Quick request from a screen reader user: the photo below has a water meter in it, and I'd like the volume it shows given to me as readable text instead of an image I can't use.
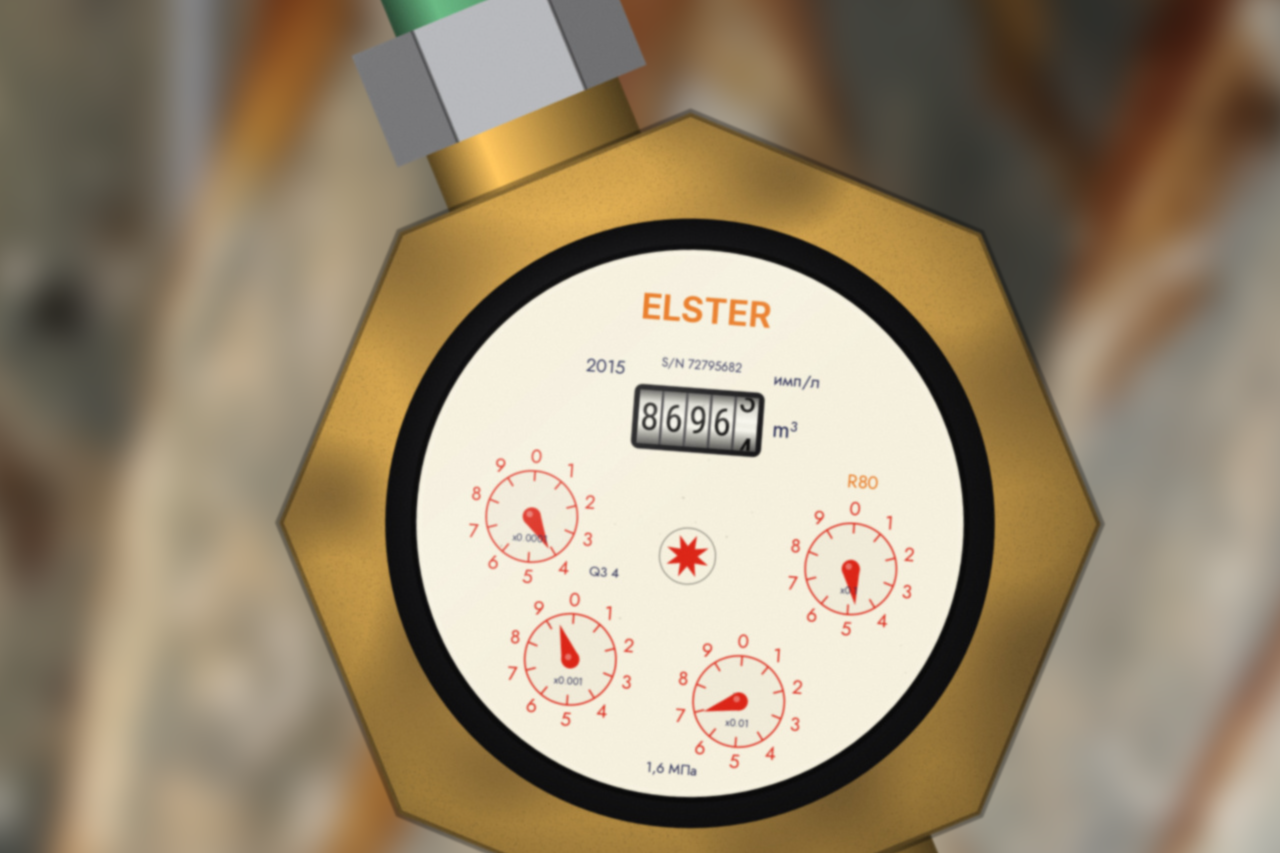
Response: 86963.4694 m³
